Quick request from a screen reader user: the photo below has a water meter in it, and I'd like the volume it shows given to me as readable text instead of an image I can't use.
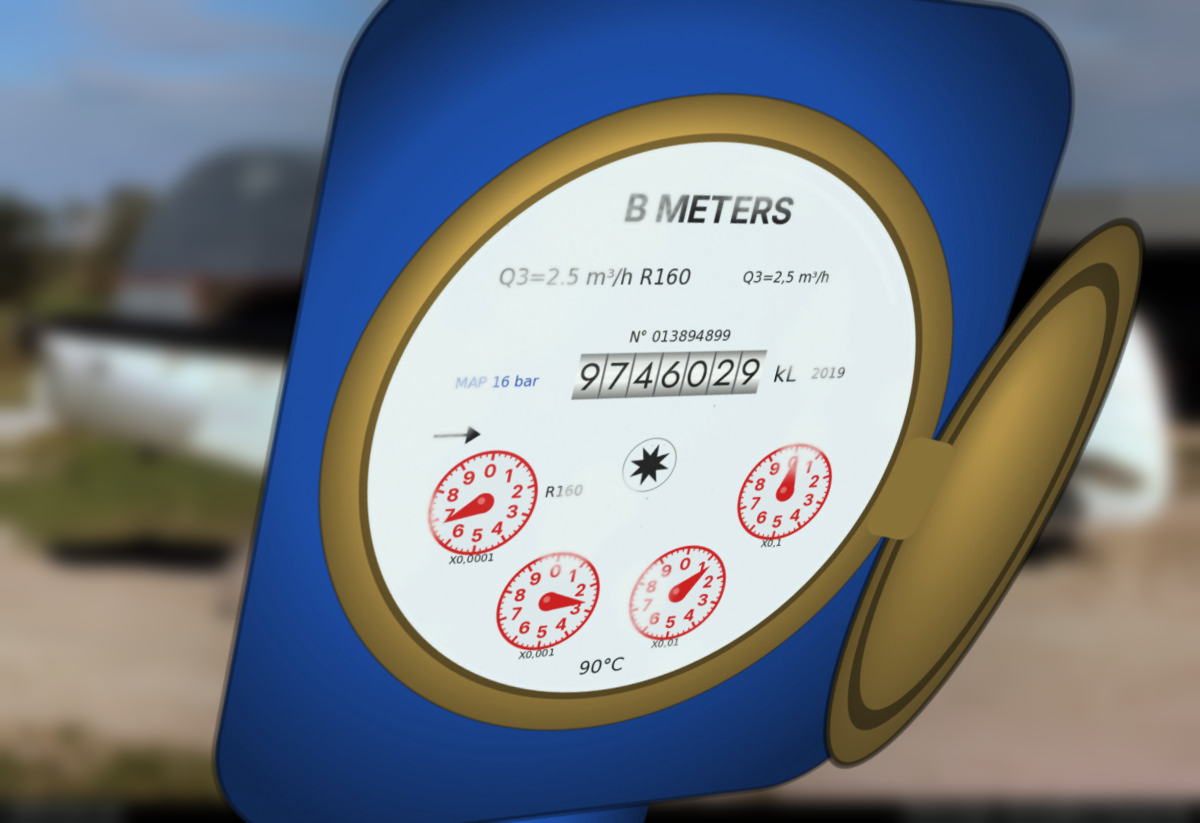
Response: 9746029.0126 kL
